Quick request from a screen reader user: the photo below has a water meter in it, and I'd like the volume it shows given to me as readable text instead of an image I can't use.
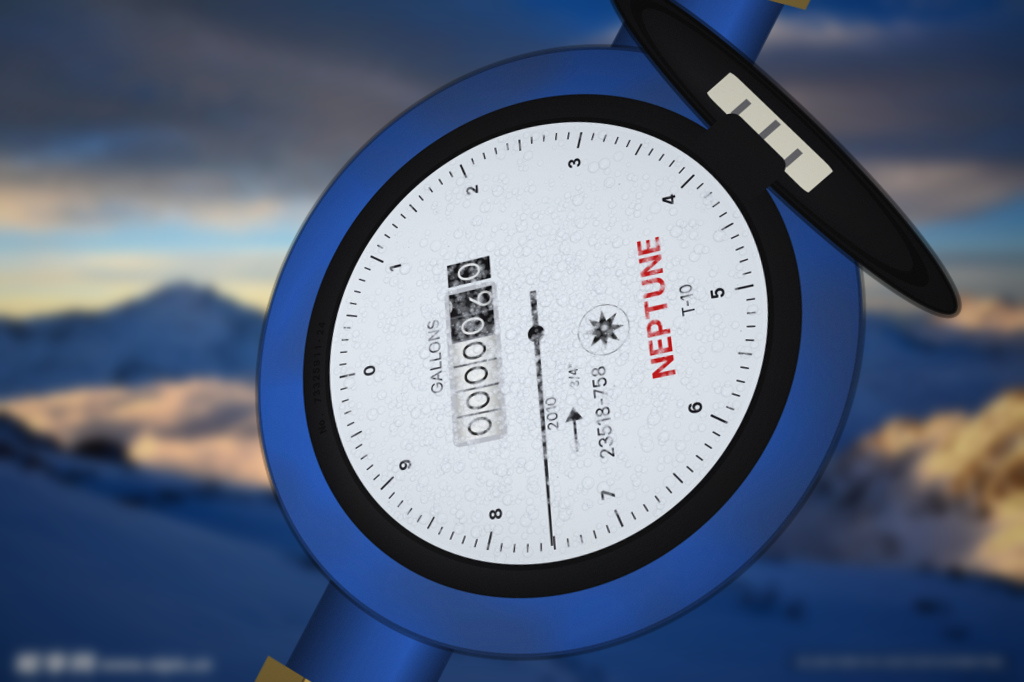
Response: 57.5 gal
